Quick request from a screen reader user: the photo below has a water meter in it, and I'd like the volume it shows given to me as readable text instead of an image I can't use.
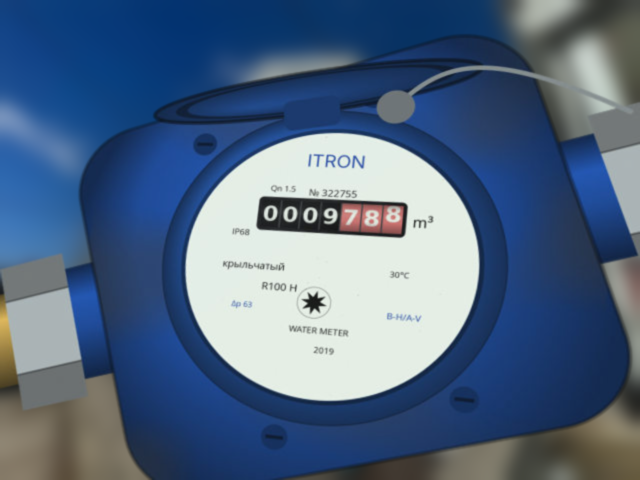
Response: 9.788 m³
